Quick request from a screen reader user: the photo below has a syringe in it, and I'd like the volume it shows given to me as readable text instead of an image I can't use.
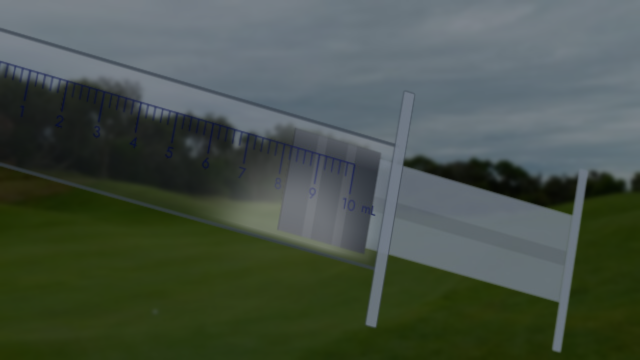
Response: 8.2 mL
